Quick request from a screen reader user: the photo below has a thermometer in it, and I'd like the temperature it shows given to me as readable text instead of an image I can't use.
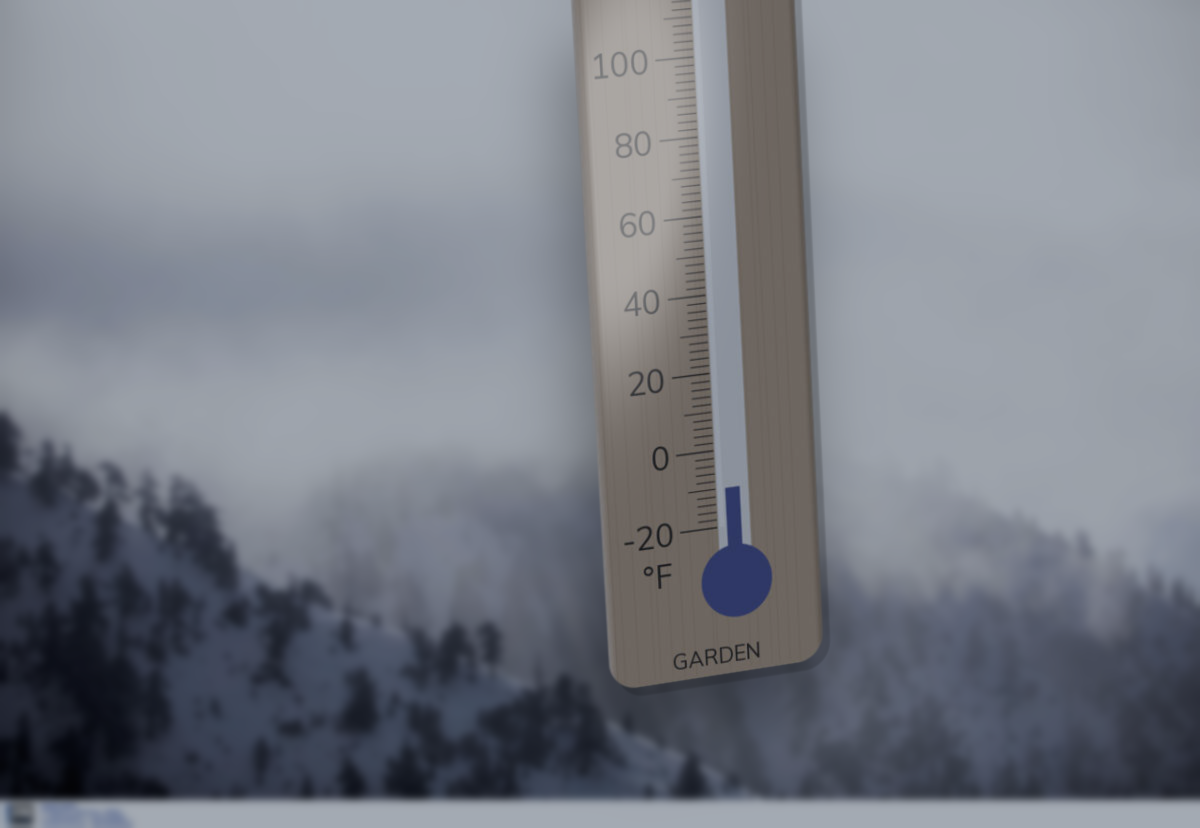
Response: -10 °F
